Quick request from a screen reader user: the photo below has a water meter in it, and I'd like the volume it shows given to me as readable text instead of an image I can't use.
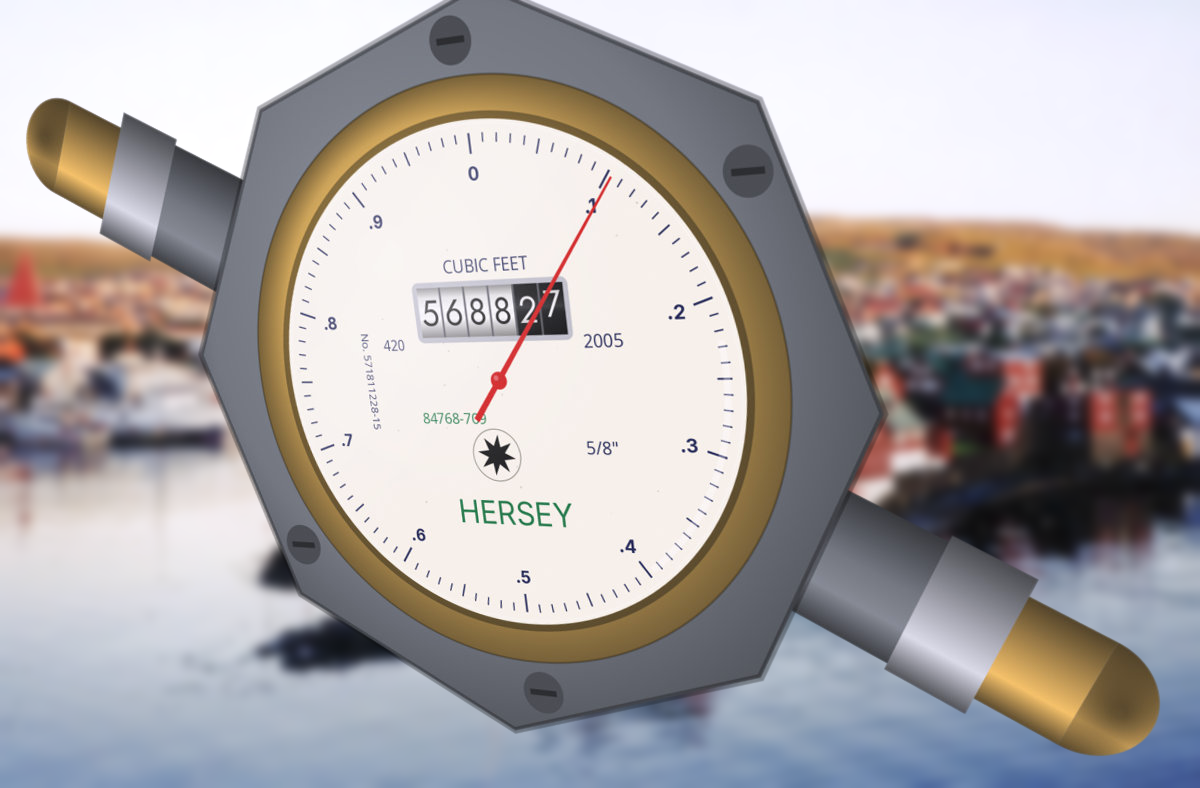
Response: 568827.10 ft³
